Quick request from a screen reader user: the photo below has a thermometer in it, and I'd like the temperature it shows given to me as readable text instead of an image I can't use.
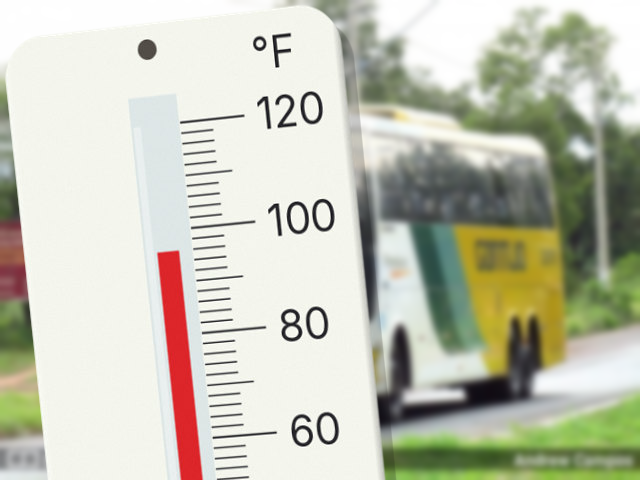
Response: 96 °F
